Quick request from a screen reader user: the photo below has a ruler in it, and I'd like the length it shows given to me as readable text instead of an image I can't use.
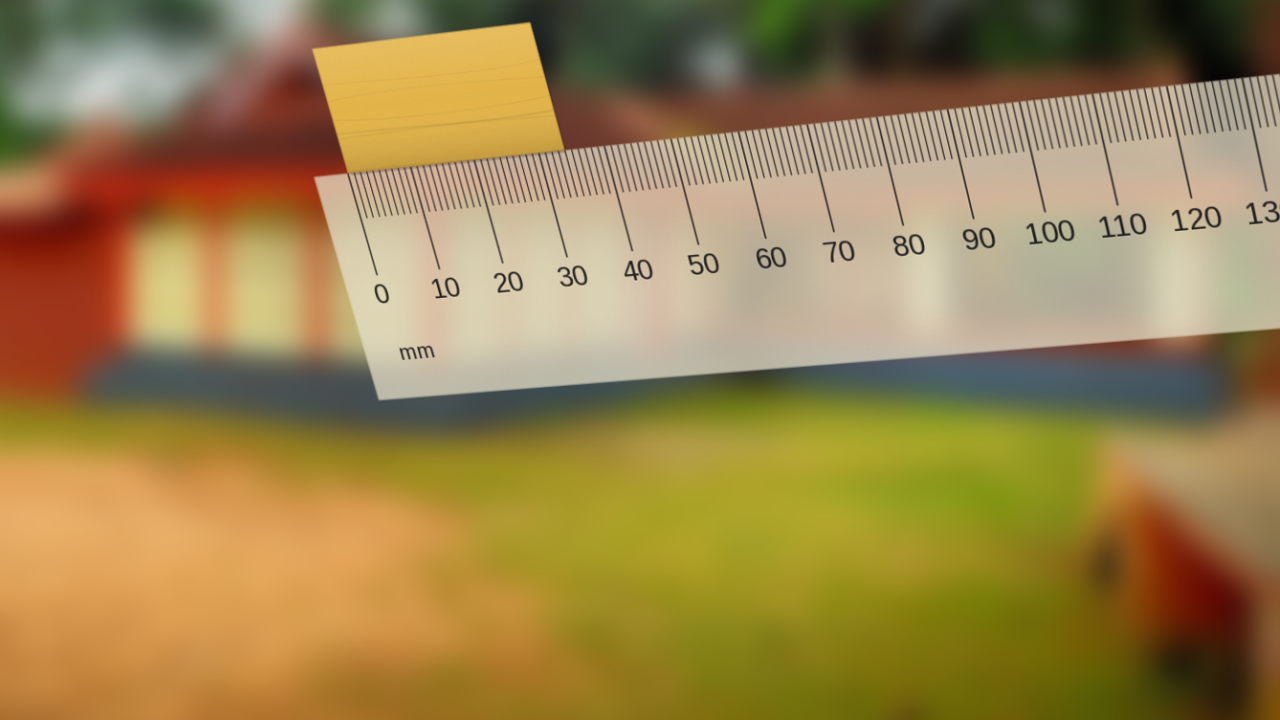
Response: 34 mm
